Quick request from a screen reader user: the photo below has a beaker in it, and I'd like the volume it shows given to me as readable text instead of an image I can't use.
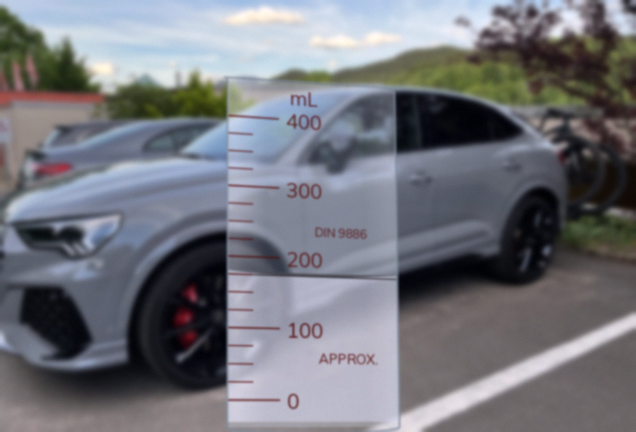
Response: 175 mL
